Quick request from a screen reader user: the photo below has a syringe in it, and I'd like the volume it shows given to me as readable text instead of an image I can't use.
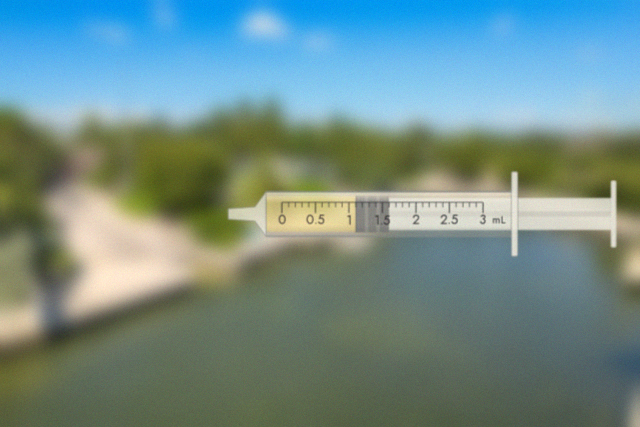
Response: 1.1 mL
